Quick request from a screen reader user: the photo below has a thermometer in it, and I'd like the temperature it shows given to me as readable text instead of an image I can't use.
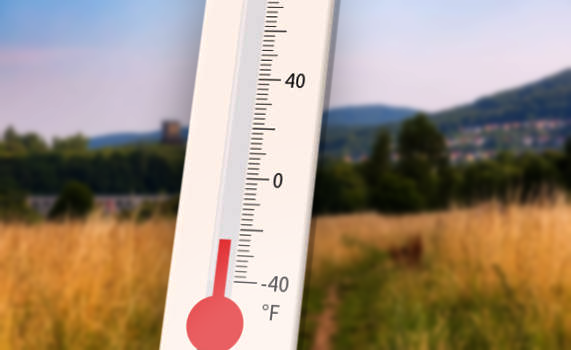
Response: -24 °F
